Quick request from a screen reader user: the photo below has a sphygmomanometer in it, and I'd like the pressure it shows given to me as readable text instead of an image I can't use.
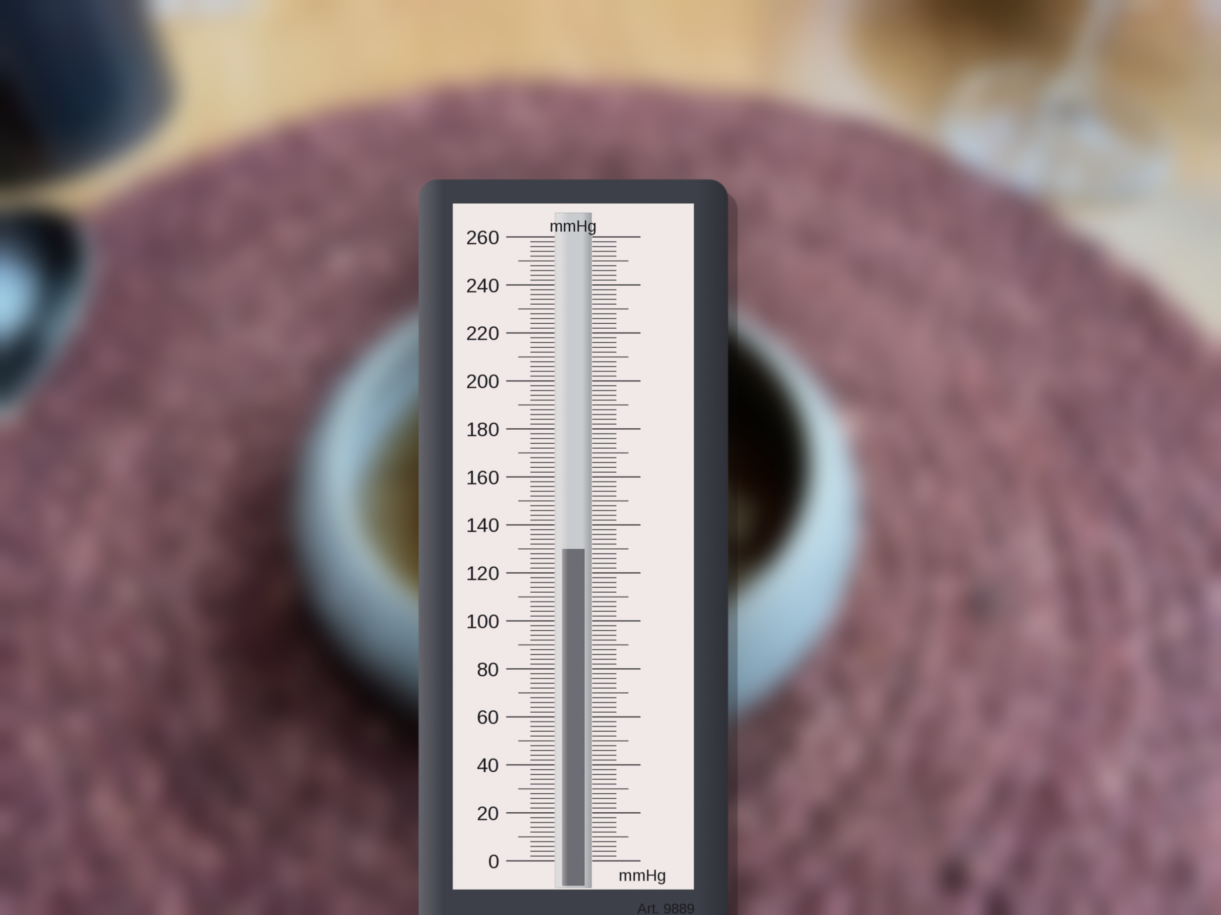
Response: 130 mmHg
